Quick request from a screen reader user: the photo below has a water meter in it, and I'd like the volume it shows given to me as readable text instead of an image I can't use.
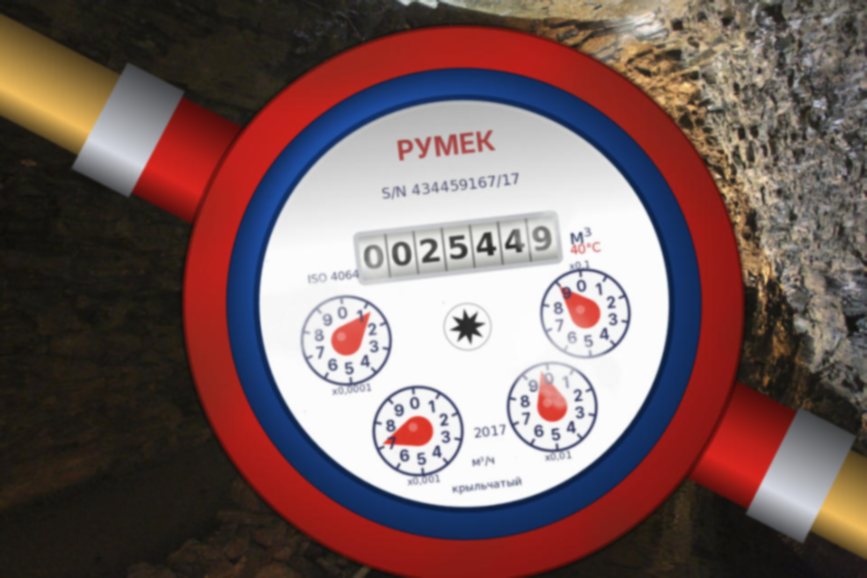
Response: 25449.8971 m³
